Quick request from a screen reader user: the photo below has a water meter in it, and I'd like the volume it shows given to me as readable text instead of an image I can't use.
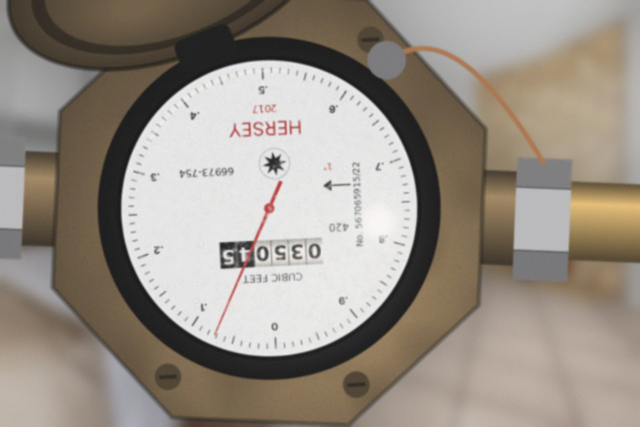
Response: 35045.07 ft³
